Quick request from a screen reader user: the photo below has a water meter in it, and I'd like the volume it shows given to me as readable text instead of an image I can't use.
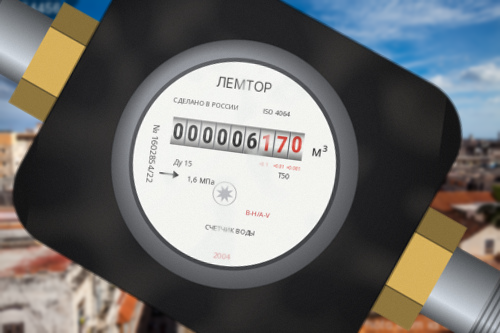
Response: 6.170 m³
